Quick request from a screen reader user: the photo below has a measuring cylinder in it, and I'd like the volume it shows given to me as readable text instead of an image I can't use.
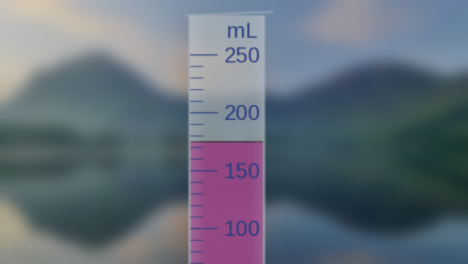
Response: 175 mL
